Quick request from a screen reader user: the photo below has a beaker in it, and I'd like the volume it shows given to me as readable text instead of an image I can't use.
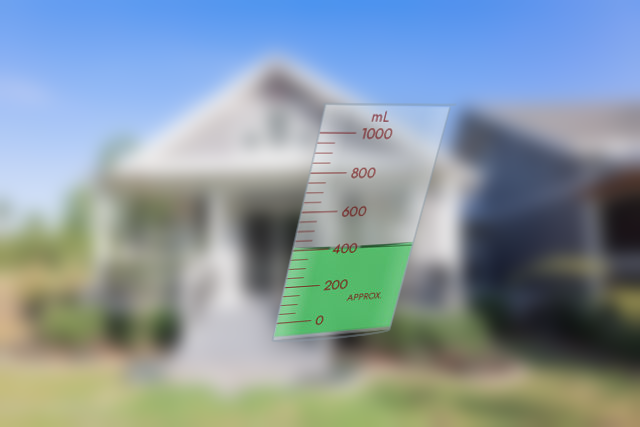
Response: 400 mL
